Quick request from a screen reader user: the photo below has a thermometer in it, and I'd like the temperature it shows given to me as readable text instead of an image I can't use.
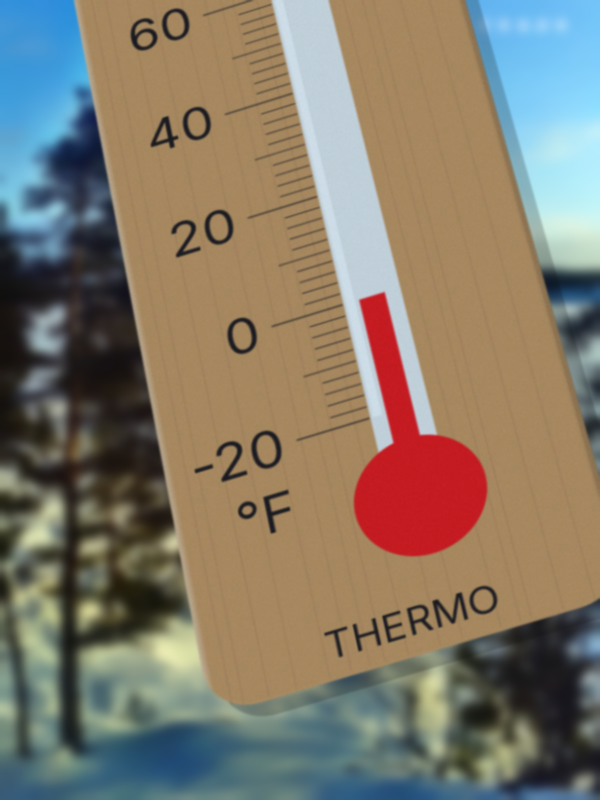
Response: 0 °F
